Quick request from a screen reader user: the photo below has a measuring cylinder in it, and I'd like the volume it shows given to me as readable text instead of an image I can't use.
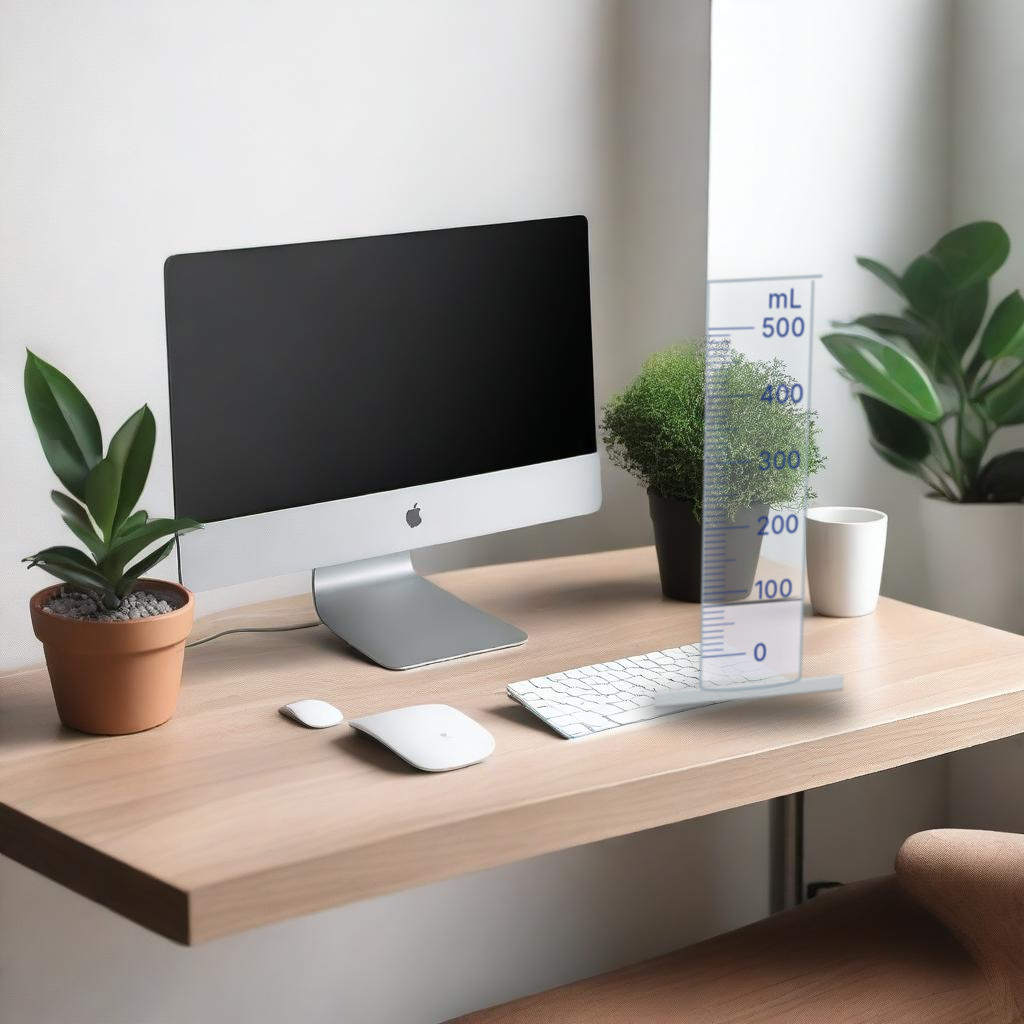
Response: 80 mL
